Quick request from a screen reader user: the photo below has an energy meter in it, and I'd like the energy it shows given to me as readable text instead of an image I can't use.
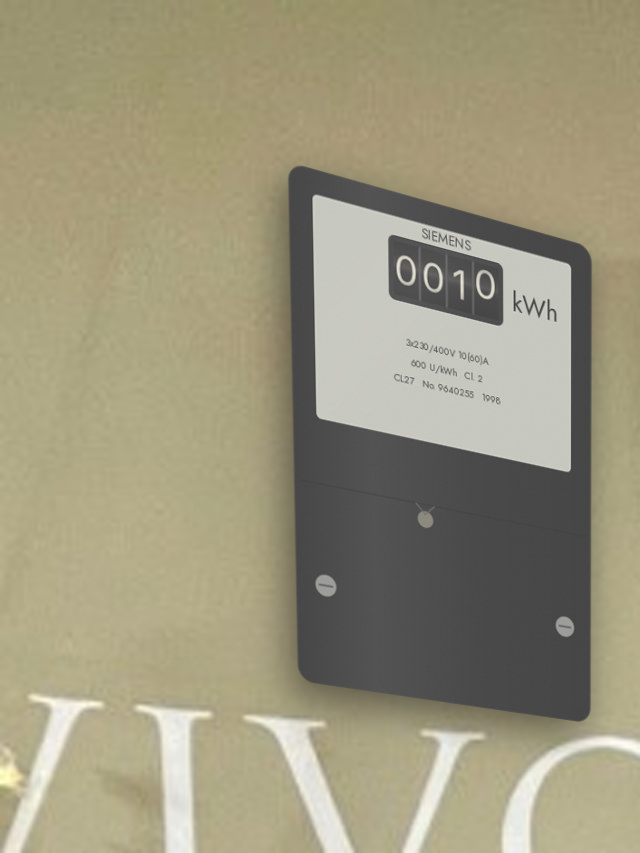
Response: 10 kWh
